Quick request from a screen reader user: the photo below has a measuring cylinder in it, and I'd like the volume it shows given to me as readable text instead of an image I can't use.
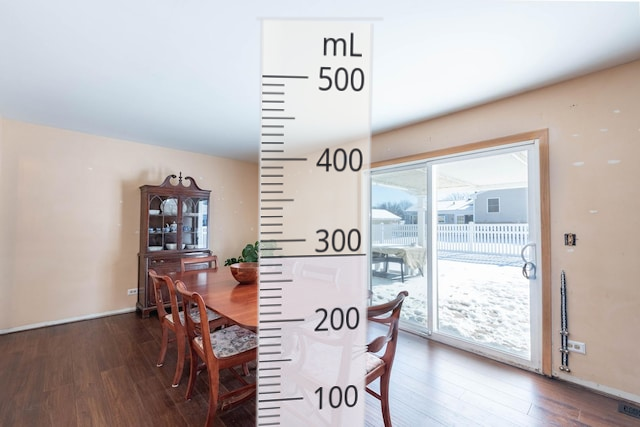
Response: 280 mL
